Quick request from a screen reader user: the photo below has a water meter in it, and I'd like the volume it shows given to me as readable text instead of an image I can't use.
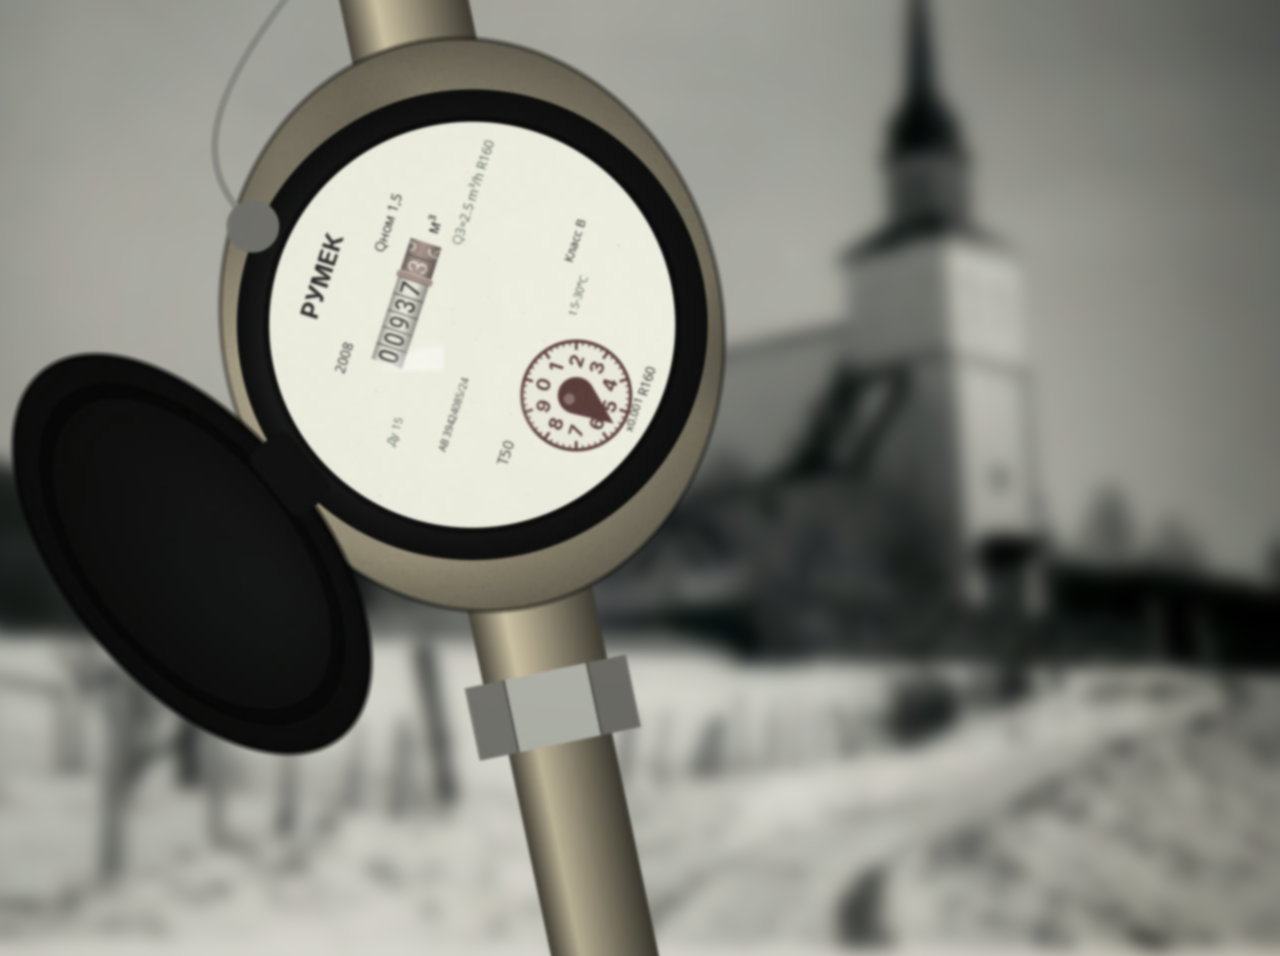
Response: 937.355 m³
